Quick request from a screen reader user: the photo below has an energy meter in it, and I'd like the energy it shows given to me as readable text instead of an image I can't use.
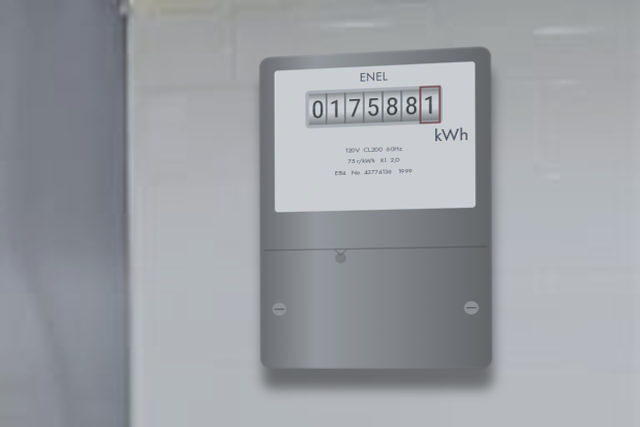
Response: 17588.1 kWh
